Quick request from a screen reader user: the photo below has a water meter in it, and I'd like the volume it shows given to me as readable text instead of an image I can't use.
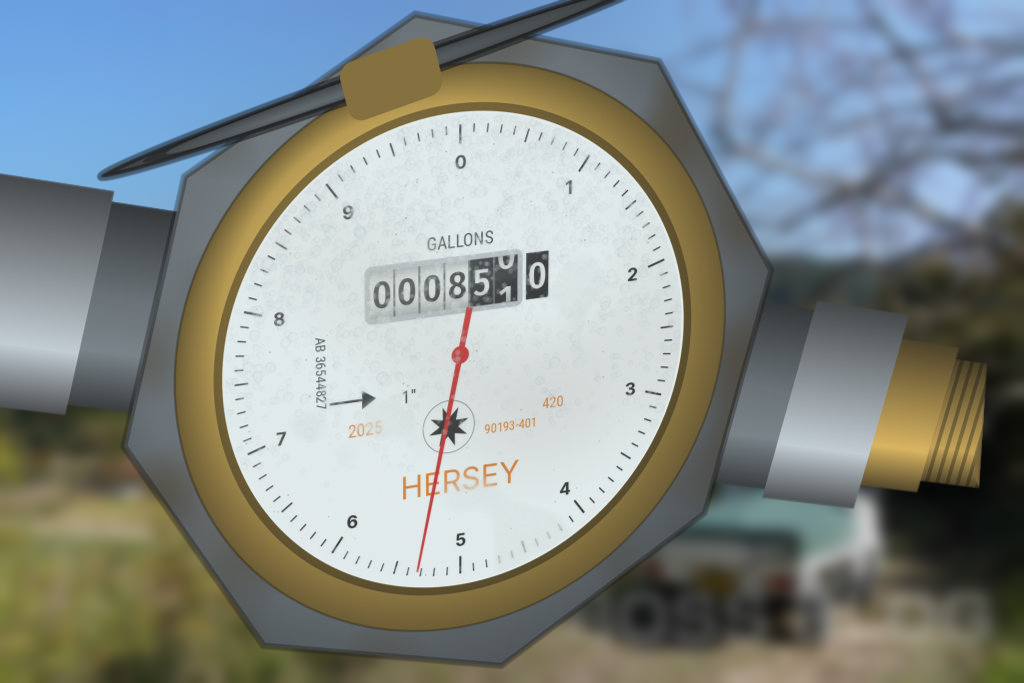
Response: 8505.3 gal
